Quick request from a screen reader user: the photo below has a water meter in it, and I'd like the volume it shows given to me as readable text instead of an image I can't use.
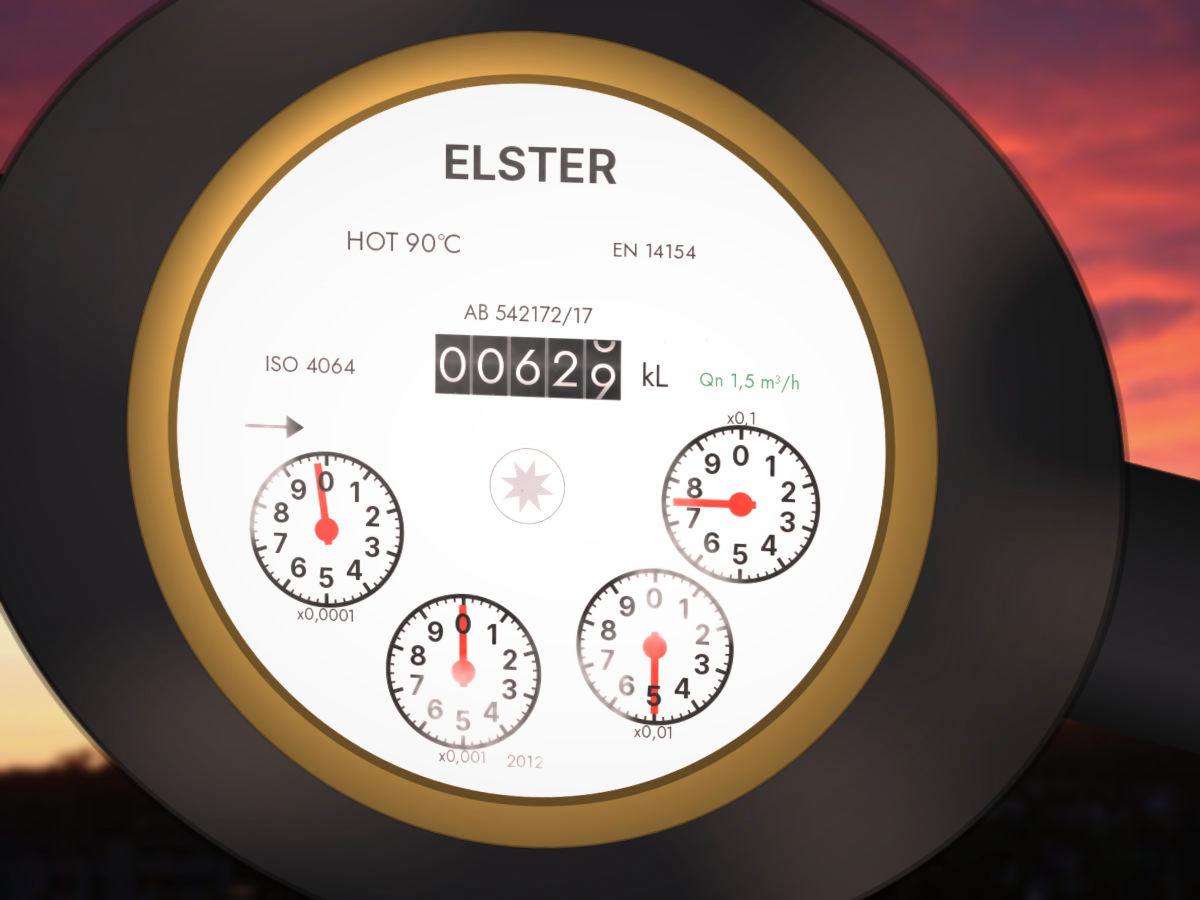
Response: 628.7499 kL
